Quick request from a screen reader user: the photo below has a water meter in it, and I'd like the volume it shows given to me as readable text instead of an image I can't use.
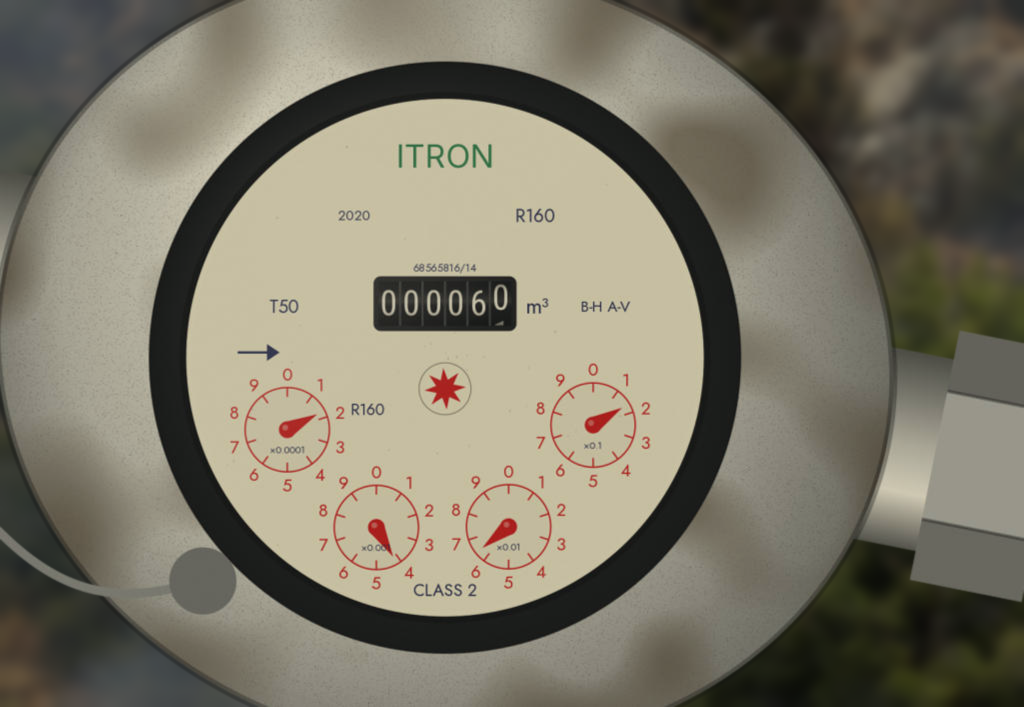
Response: 60.1641 m³
